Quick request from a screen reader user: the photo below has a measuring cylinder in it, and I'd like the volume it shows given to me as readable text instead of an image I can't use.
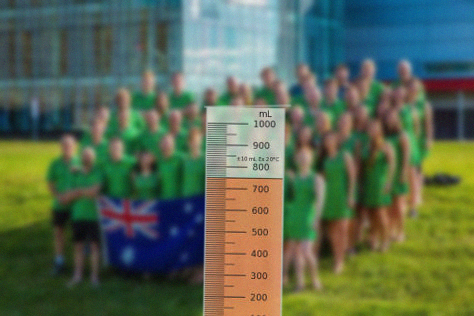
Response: 750 mL
